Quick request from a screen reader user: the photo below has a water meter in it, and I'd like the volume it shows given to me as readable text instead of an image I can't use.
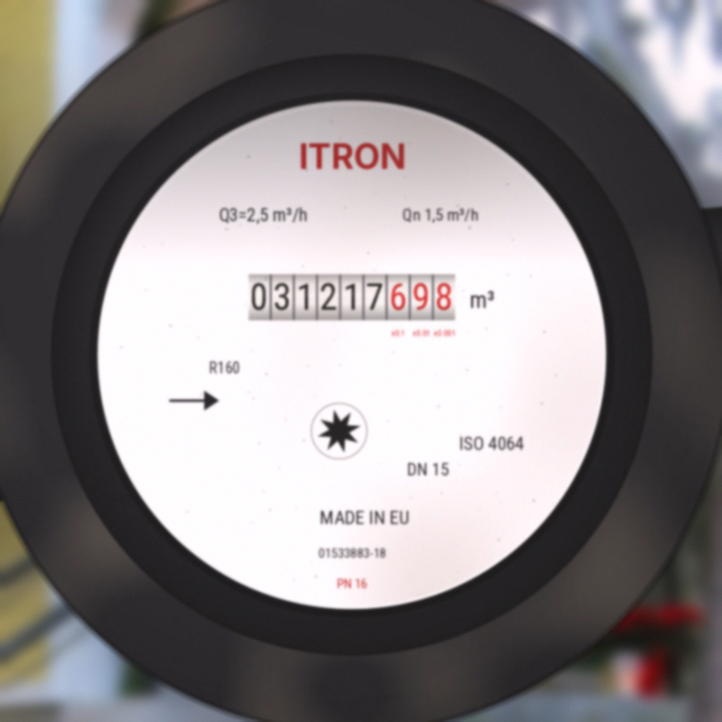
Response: 31217.698 m³
